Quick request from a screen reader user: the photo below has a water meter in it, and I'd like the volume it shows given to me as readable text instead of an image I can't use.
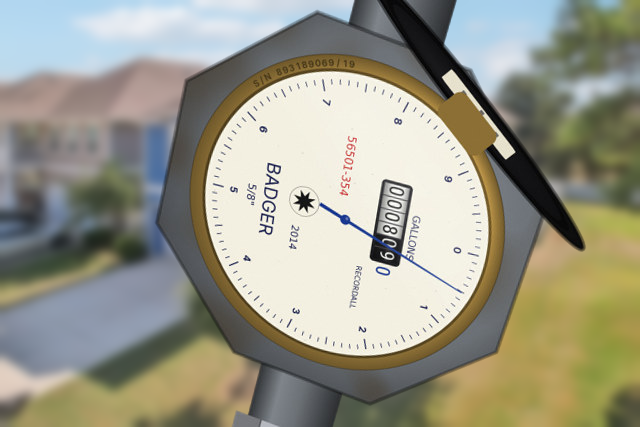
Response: 8090.5 gal
